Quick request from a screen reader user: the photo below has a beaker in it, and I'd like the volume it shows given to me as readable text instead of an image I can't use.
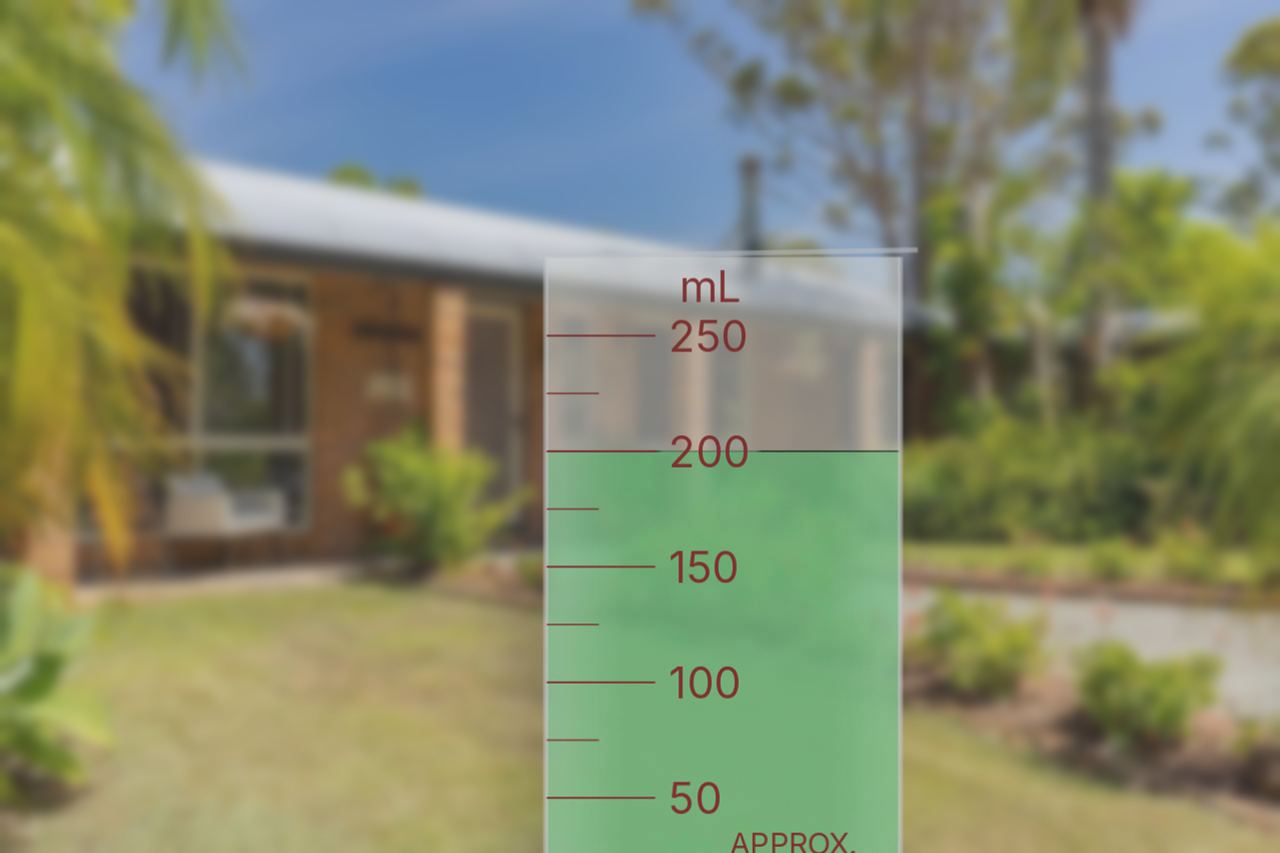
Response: 200 mL
